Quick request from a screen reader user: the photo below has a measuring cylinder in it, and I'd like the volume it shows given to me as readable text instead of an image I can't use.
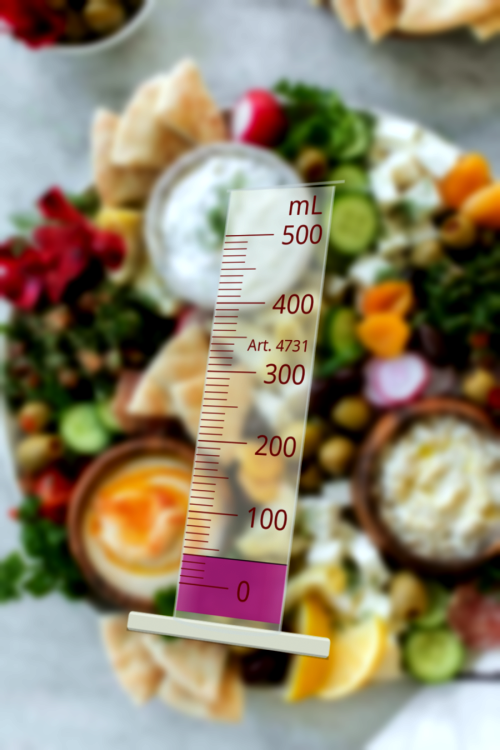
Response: 40 mL
